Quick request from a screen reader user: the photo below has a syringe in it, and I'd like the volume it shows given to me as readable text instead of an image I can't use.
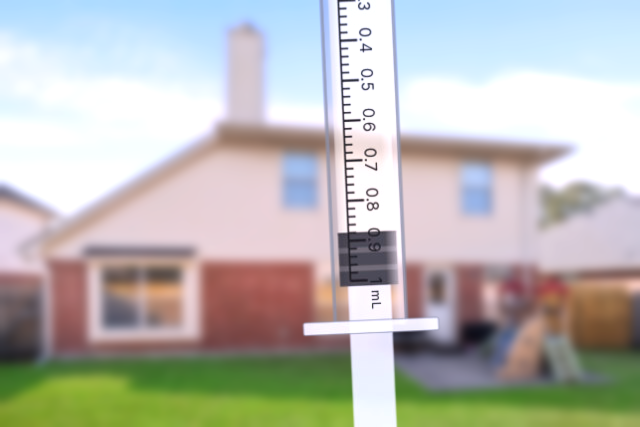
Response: 0.88 mL
